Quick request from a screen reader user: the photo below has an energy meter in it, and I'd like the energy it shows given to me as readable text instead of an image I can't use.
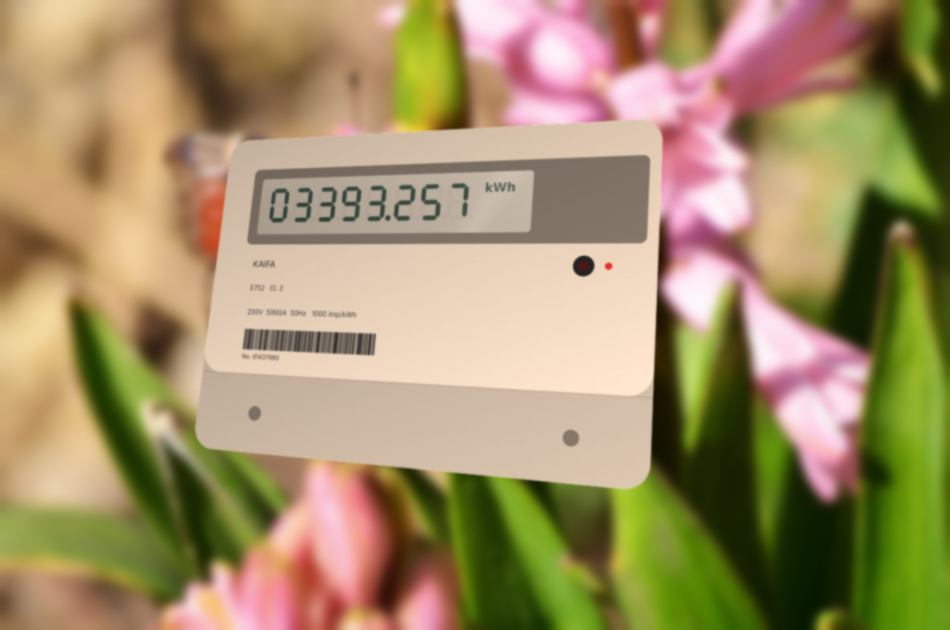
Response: 3393.257 kWh
